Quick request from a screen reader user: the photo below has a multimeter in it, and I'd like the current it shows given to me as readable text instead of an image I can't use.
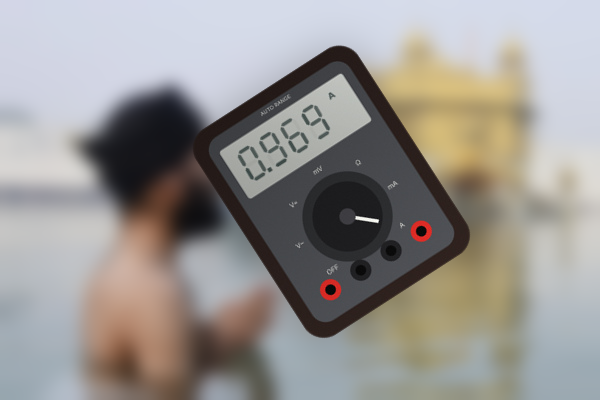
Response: 0.969 A
